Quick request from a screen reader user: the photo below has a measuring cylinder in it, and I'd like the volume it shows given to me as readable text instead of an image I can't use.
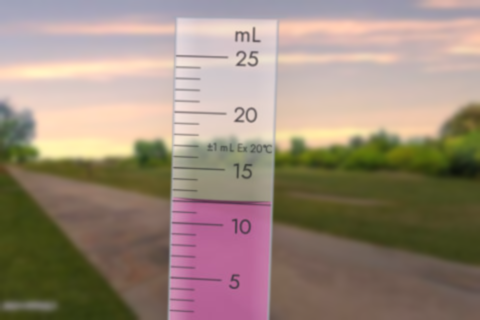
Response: 12 mL
